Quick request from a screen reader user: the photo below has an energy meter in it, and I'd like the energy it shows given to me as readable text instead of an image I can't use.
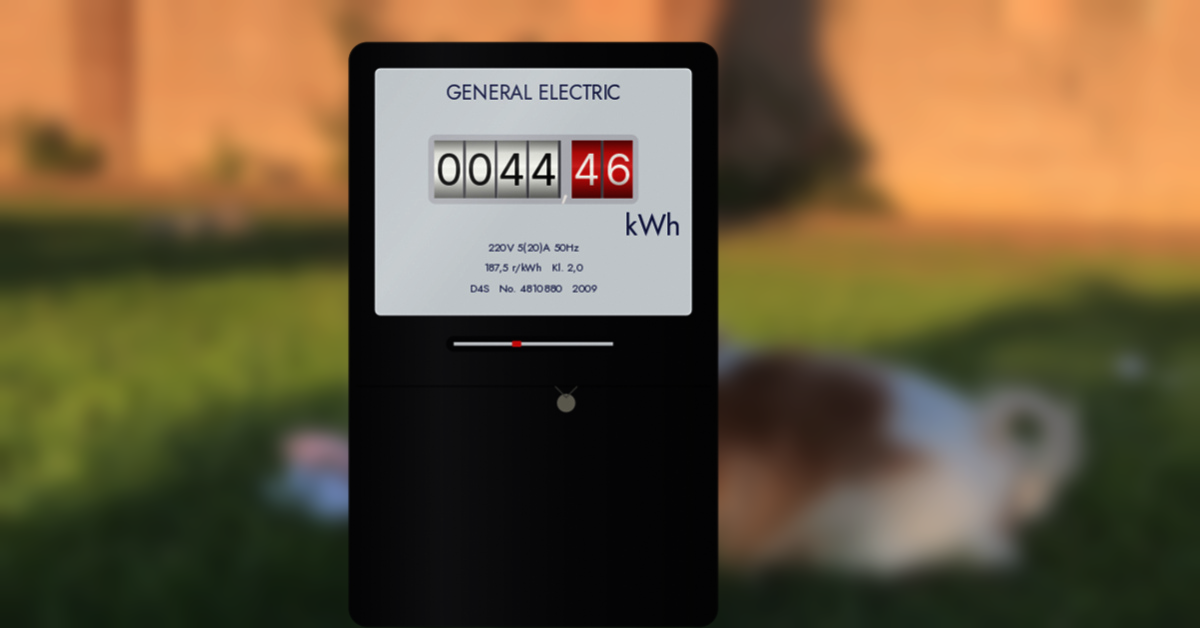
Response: 44.46 kWh
